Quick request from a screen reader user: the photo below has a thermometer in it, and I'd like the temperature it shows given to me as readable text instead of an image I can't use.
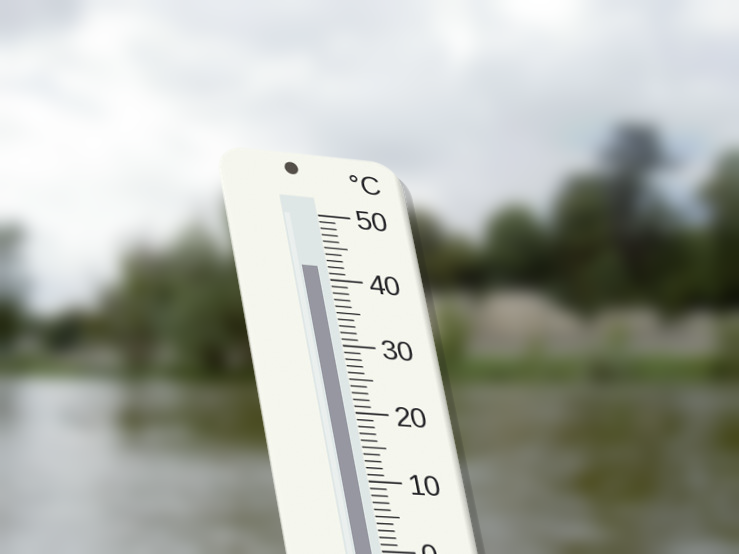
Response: 42 °C
